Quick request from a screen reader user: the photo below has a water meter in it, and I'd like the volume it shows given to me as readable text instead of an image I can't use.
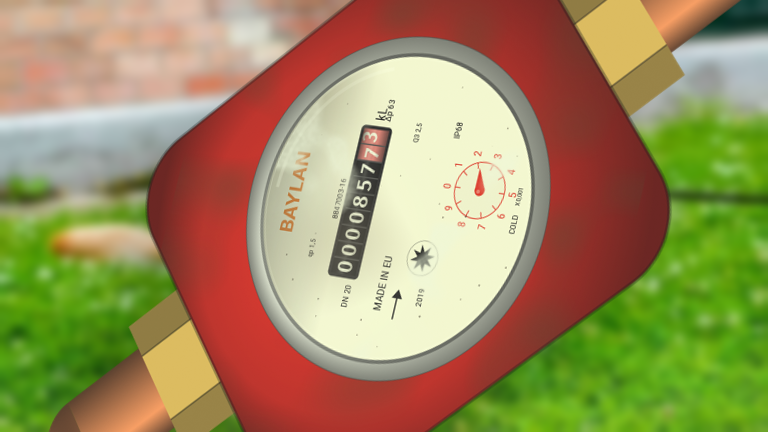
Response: 857.732 kL
